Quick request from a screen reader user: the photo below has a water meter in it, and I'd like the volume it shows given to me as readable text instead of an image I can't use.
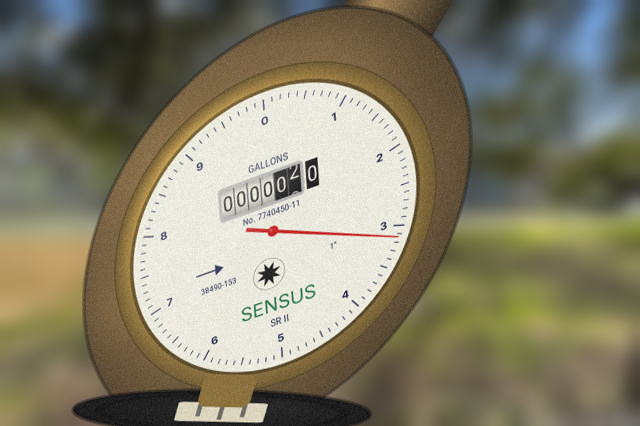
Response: 23.1 gal
